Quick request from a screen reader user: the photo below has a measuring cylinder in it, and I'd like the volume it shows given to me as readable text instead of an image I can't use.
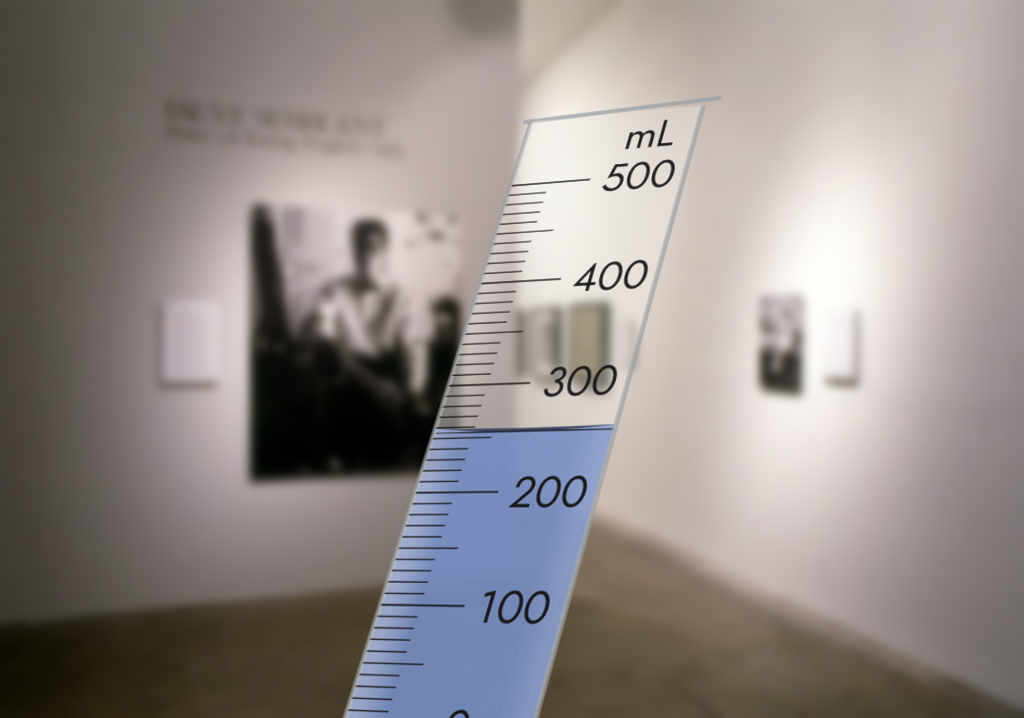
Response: 255 mL
